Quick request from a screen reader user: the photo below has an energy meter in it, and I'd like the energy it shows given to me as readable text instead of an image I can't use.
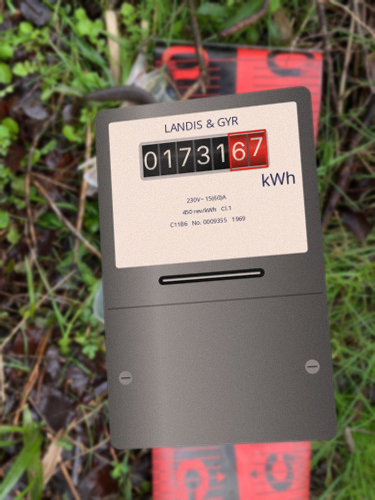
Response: 1731.67 kWh
